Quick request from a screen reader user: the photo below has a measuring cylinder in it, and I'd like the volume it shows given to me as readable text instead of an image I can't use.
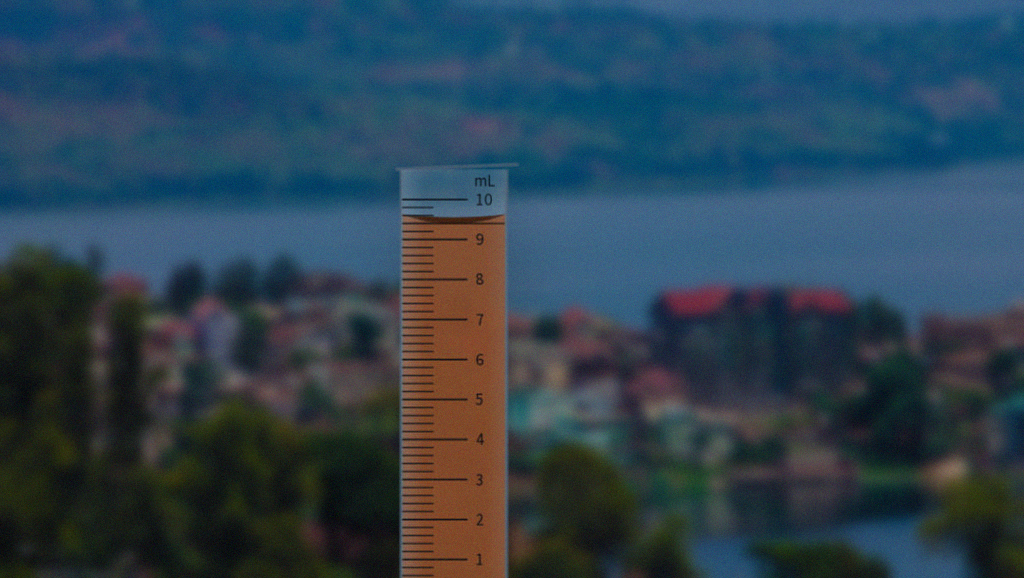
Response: 9.4 mL
